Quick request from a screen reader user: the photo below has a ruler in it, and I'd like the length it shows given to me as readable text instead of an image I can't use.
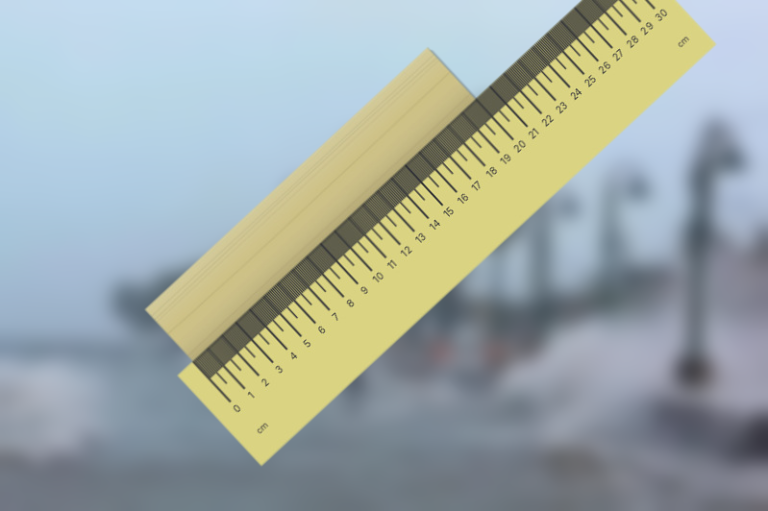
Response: 20 cm
